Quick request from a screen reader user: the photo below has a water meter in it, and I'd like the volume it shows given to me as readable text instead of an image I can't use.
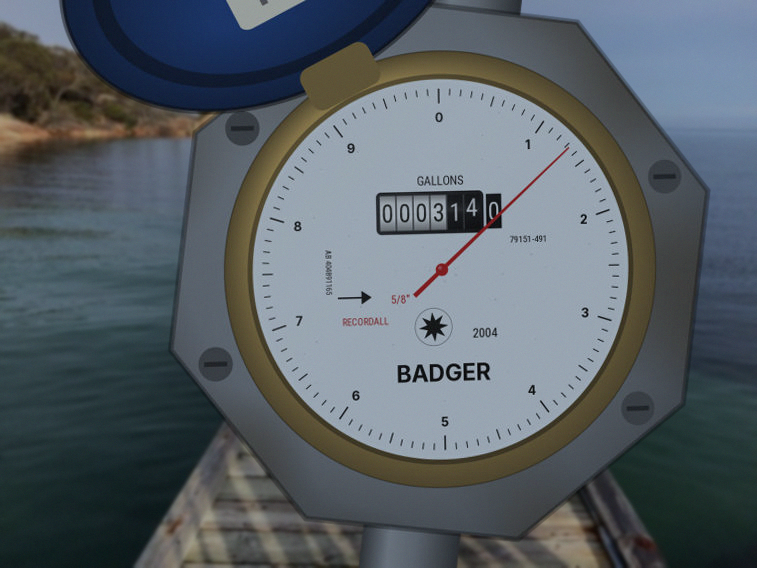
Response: 3141.3 gal
